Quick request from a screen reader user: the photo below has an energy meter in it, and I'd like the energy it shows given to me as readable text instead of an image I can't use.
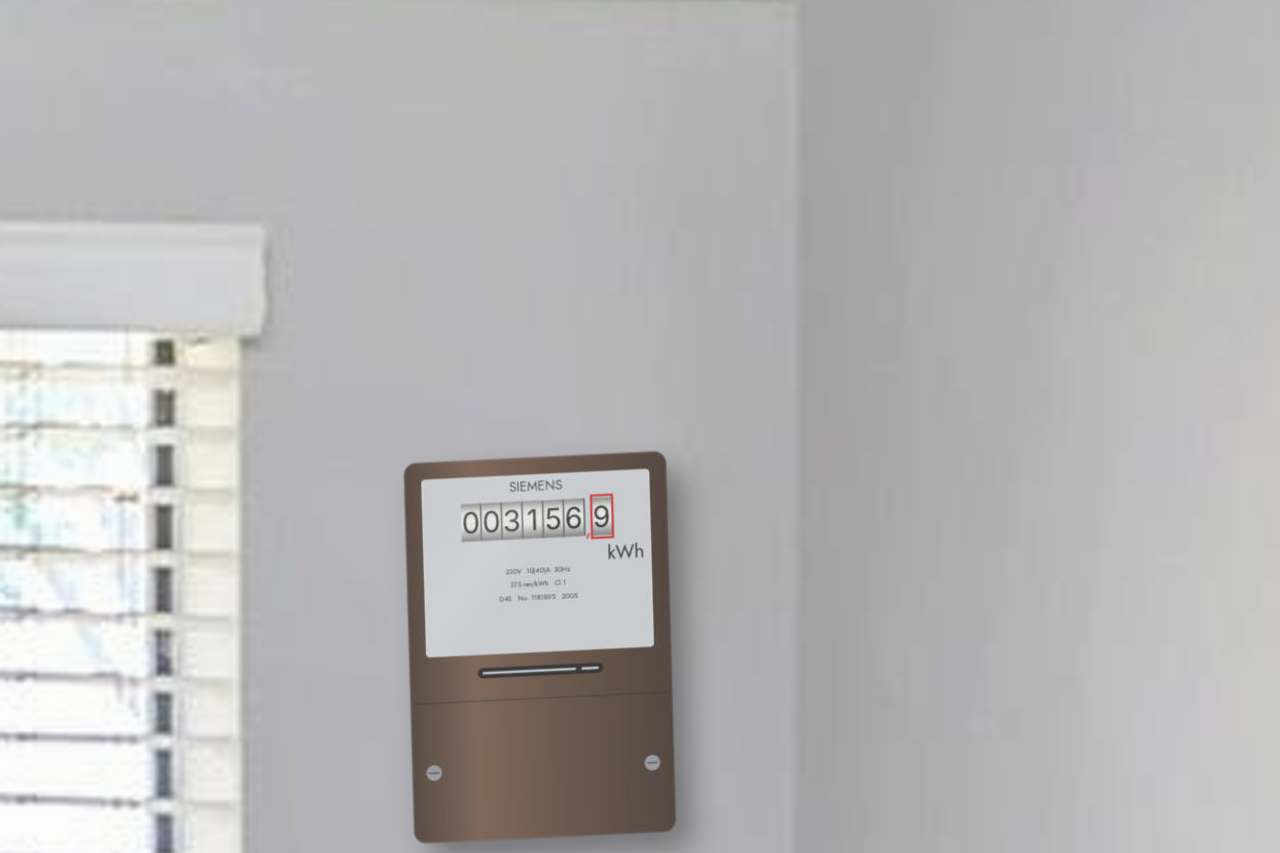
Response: 3156.9 kWh
